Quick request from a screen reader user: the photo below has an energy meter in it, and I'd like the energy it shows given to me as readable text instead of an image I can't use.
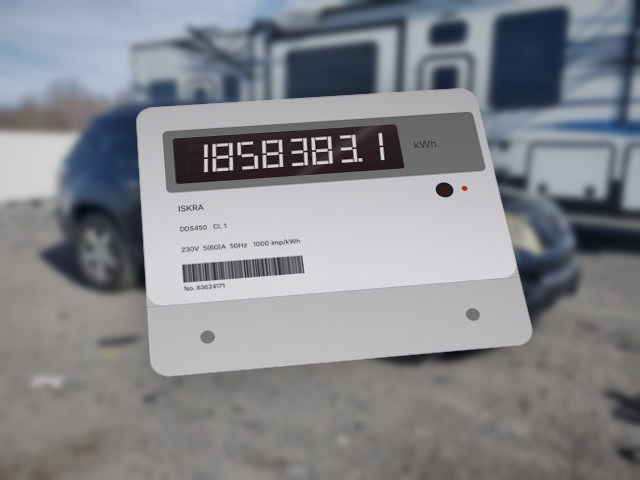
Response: 1858383.1 kWh
